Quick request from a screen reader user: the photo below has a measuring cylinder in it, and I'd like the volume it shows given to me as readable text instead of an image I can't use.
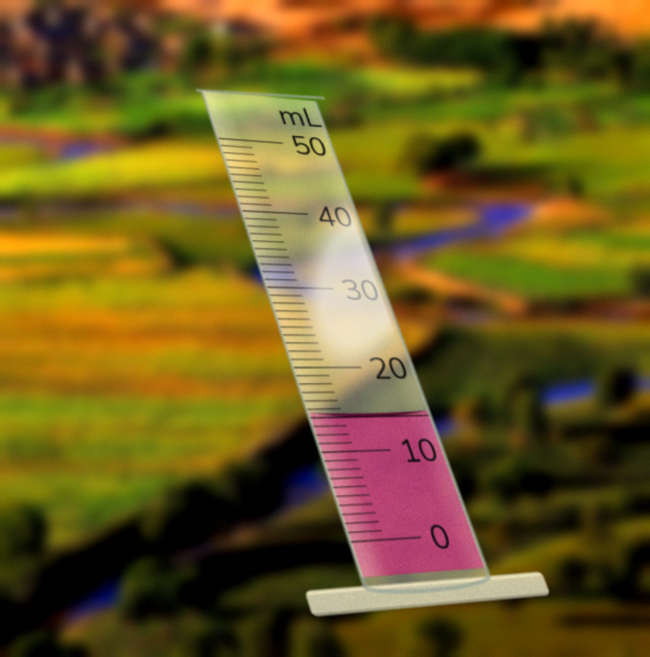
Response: 14 mL
